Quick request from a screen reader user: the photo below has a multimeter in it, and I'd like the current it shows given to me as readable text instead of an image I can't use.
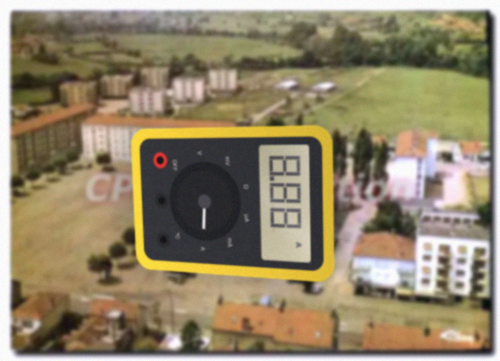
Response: 8.88 A
